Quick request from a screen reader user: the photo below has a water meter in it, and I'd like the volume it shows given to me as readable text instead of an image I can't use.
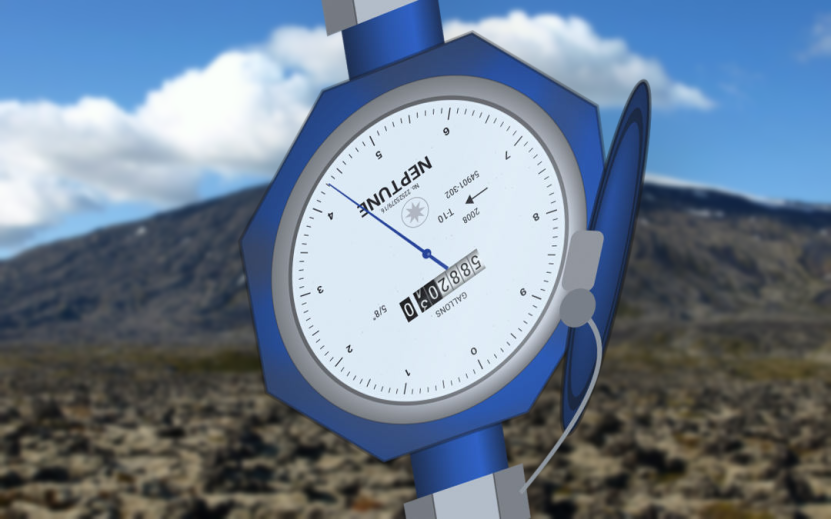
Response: 5882034.3 gal
